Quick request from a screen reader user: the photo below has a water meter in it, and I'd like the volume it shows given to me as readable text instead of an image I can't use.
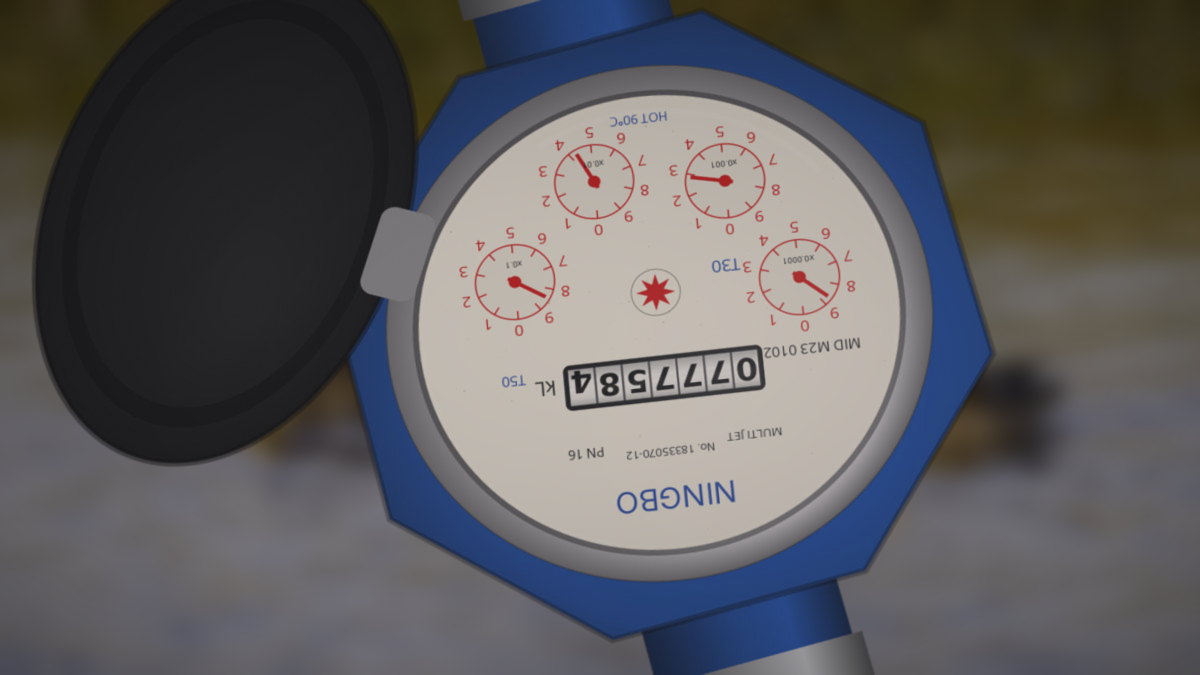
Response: 777583.8428 kL
